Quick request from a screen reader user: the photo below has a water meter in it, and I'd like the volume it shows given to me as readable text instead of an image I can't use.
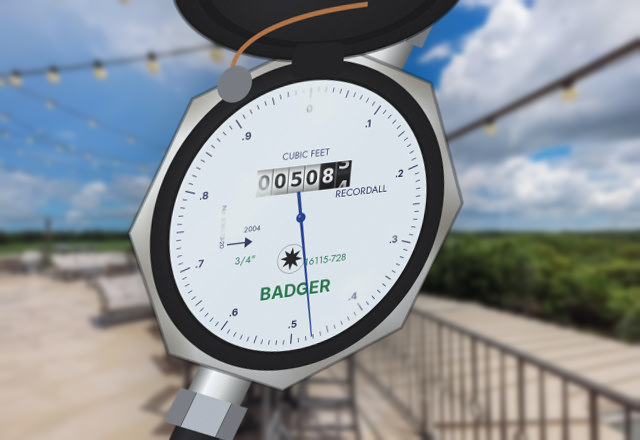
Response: 5083.47 ft³
